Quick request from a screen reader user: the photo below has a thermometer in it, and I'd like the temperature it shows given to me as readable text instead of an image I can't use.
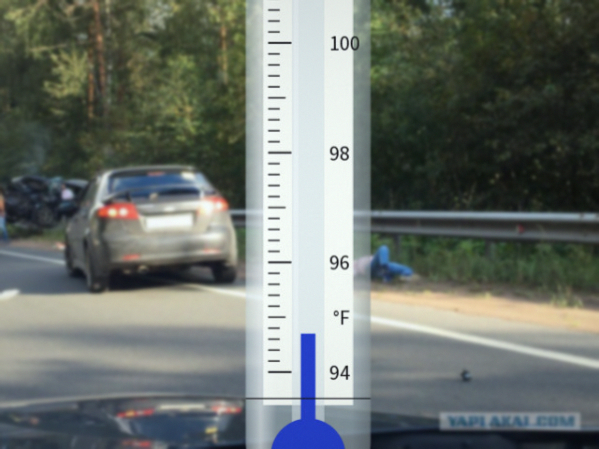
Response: 94.7 °F
